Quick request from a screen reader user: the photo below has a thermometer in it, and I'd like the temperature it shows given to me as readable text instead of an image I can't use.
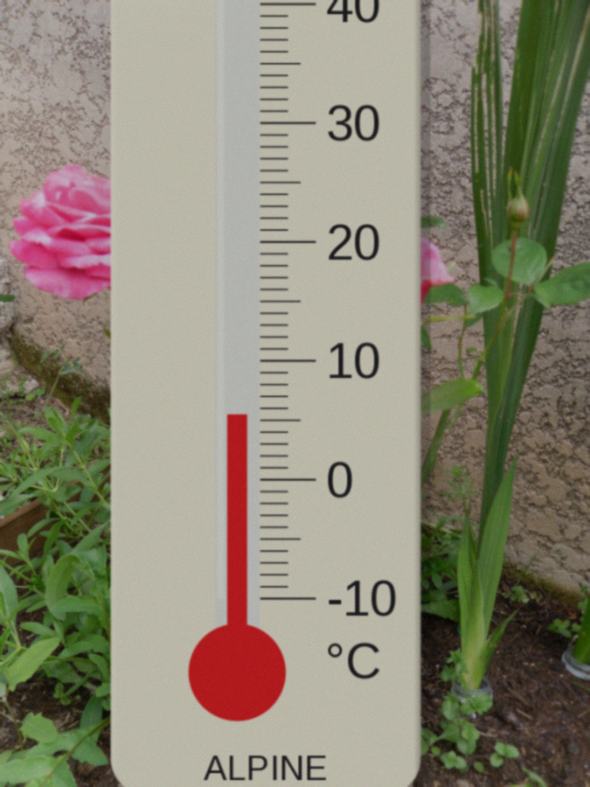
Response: 5.5 °C
